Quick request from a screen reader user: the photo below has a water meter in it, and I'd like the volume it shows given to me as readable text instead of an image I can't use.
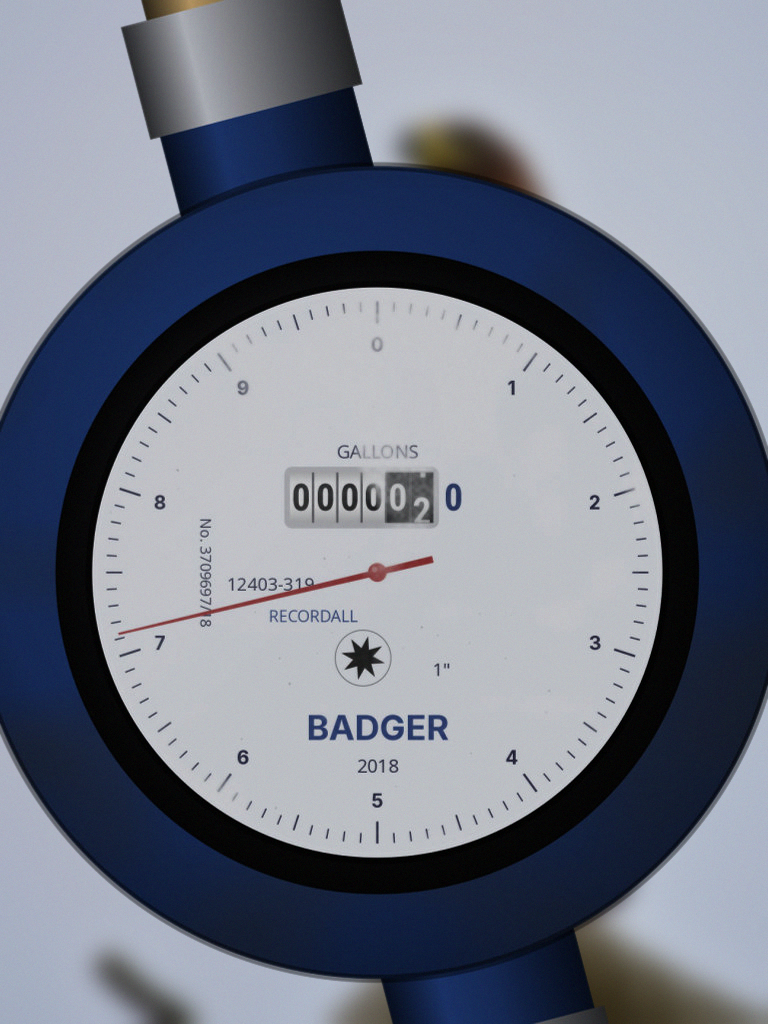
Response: 17.1 gal
